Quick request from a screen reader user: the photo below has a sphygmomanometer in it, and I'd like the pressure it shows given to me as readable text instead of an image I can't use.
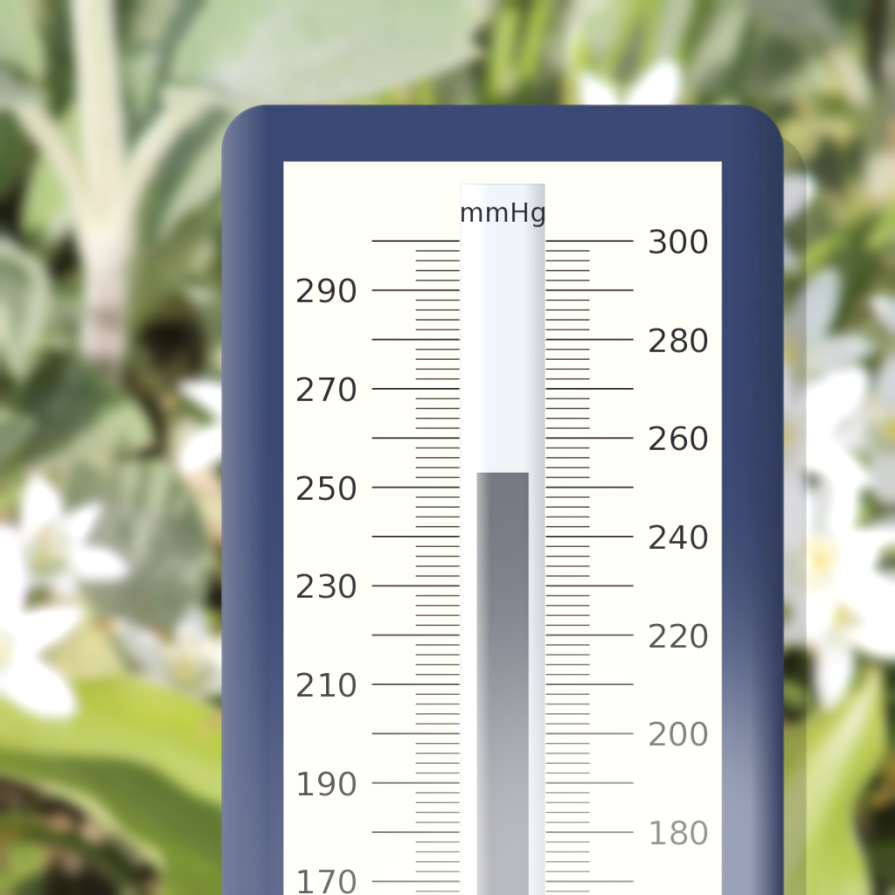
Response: 253 mmHg
